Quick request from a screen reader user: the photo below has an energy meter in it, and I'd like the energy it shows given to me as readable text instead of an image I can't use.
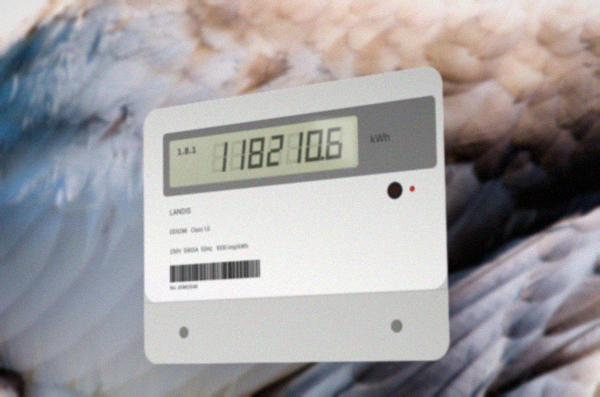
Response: 118210.6 kWh
